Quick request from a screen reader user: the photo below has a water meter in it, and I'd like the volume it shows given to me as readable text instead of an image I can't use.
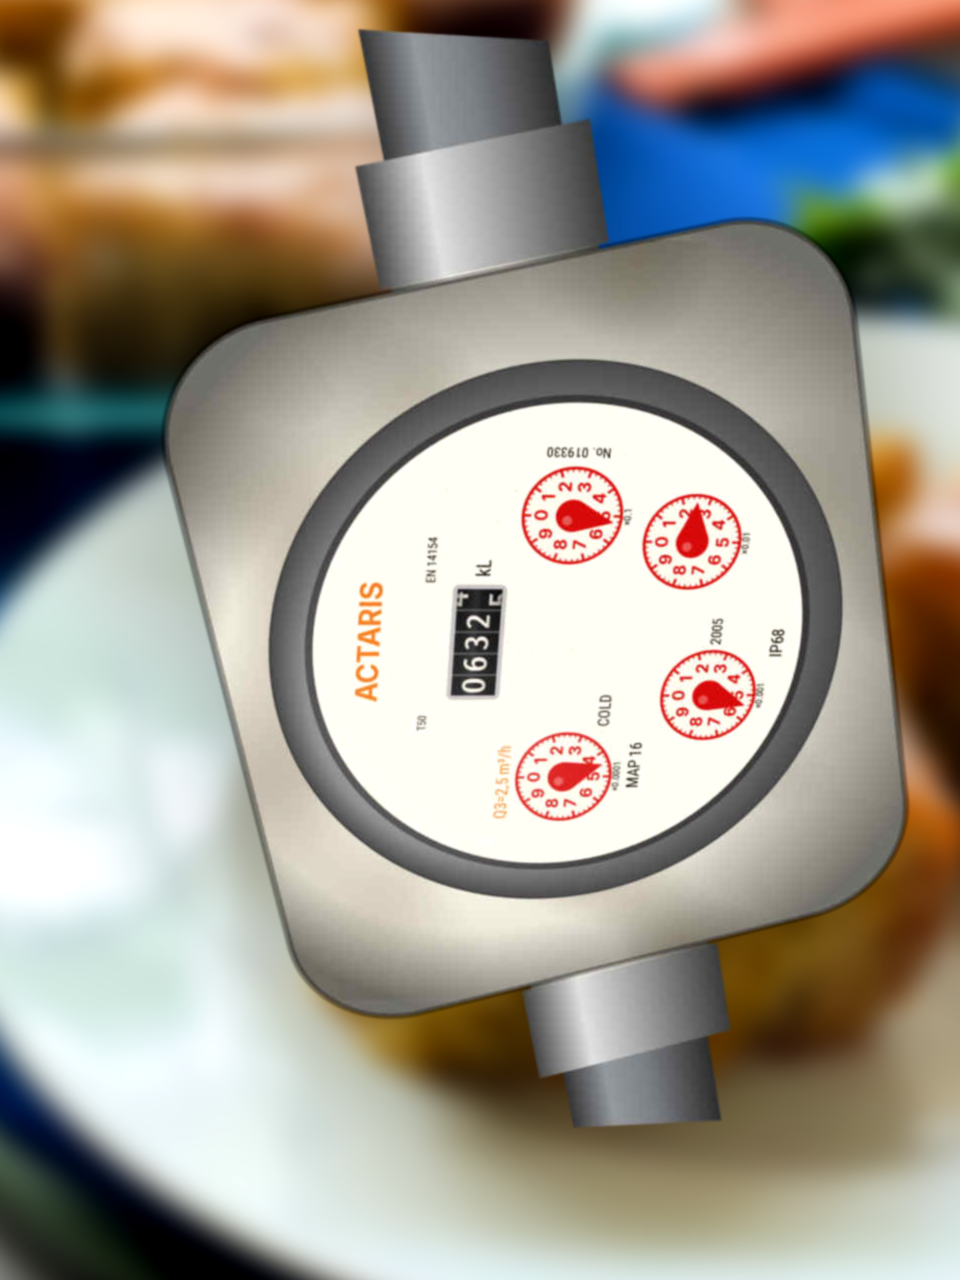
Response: 6324.5254 kL
